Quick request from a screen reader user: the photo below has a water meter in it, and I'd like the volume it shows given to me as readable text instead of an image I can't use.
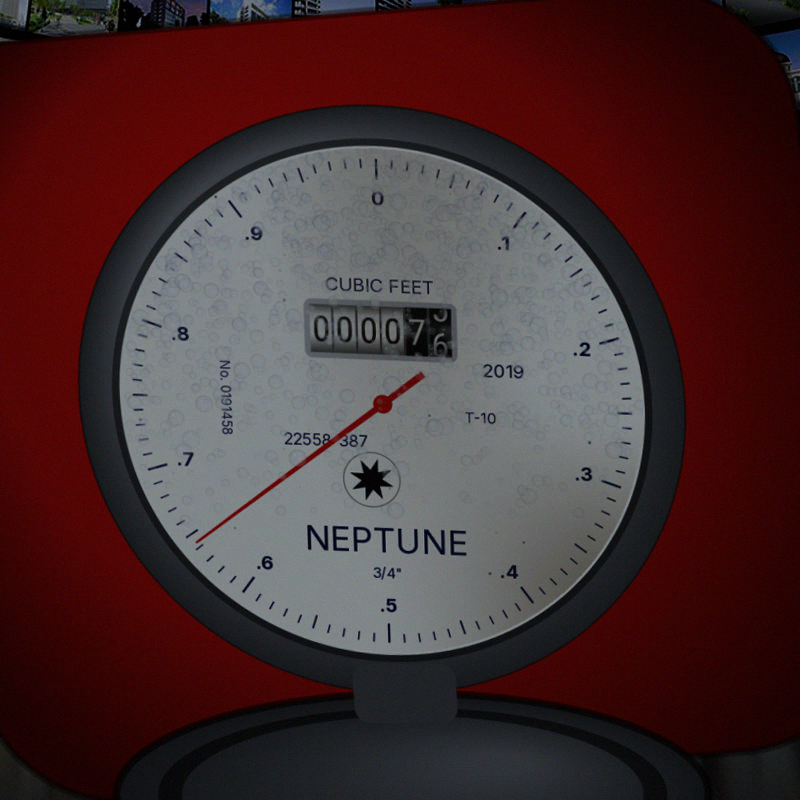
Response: 75.64 ft³
